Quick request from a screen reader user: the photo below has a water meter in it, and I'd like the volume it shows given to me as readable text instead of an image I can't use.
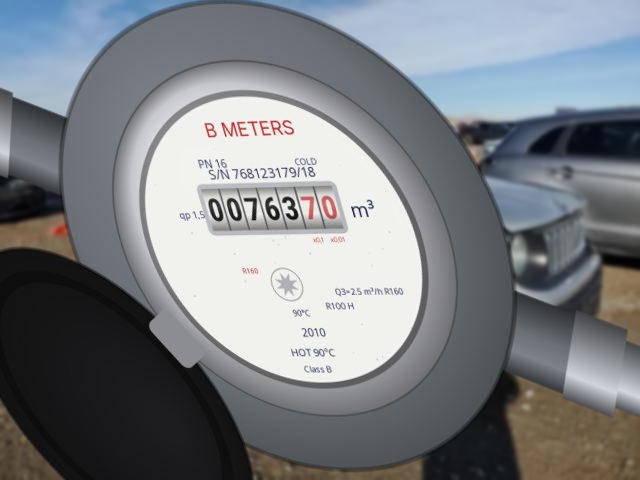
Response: 763.70 m³
